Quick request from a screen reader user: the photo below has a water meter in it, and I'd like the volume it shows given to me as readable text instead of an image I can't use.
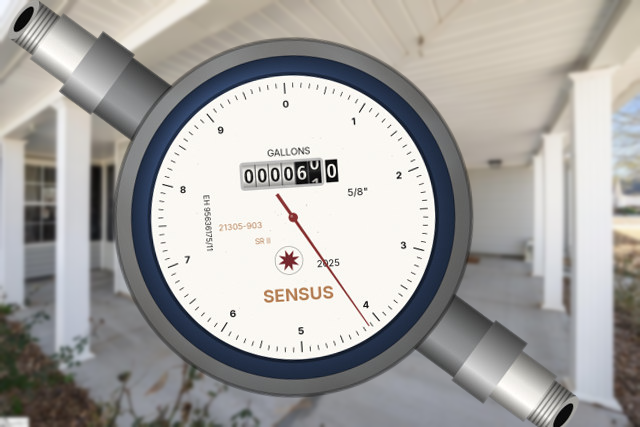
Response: 604.1 gal
